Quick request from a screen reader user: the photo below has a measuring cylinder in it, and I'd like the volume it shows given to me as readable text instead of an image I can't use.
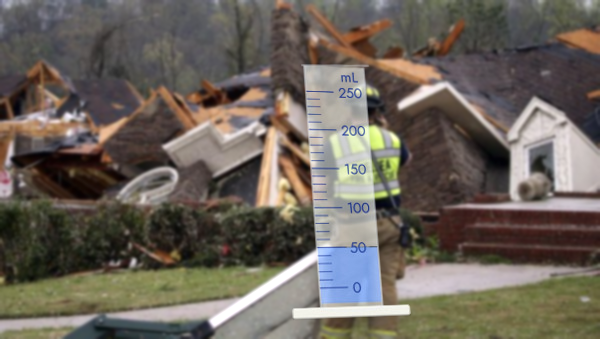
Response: 50 mL
